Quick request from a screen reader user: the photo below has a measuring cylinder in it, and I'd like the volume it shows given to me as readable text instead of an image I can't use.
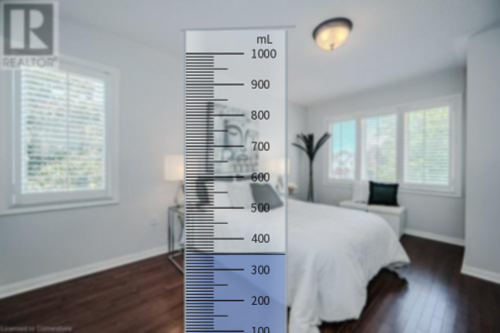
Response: 350 mL
